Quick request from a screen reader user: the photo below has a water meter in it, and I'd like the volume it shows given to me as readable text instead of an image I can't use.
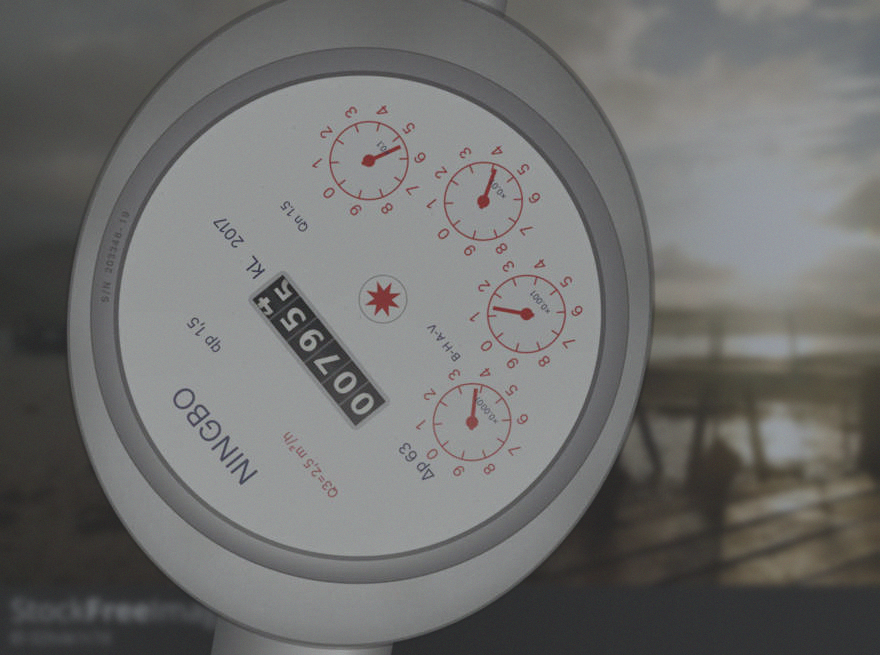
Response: 7954.5413 kL
